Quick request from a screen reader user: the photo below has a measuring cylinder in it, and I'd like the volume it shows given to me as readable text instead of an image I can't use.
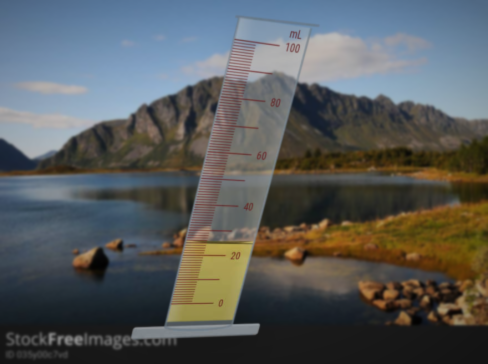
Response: 25 mL
